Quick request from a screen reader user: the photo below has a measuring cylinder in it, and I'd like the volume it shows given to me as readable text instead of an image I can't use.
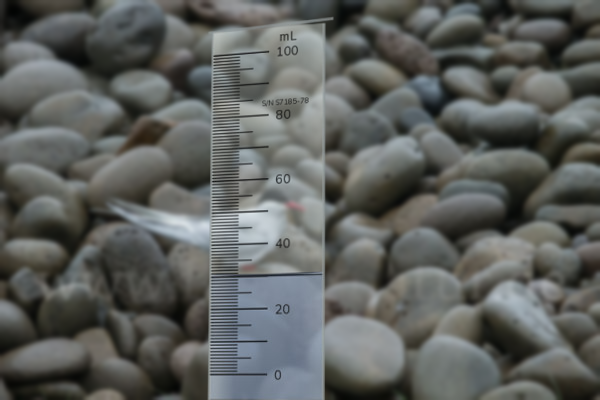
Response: 30 mL
